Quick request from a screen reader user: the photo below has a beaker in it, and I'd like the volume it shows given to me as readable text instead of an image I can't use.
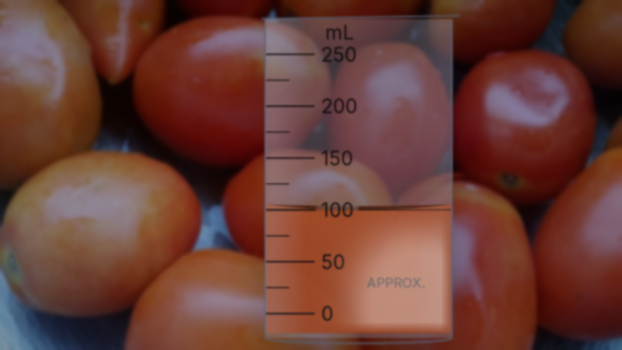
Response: 100 mL
